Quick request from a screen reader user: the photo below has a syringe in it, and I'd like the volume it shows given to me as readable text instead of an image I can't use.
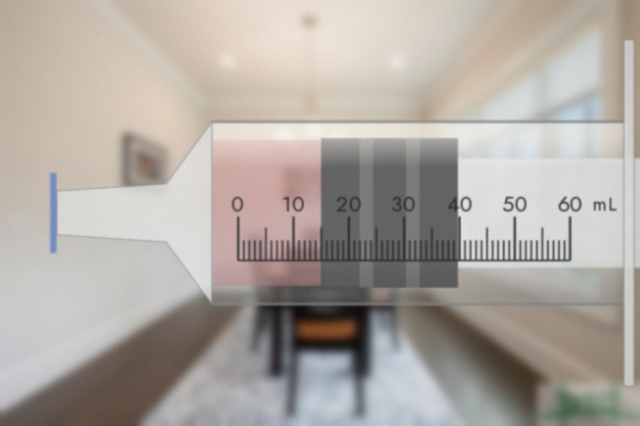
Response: 15 mL
